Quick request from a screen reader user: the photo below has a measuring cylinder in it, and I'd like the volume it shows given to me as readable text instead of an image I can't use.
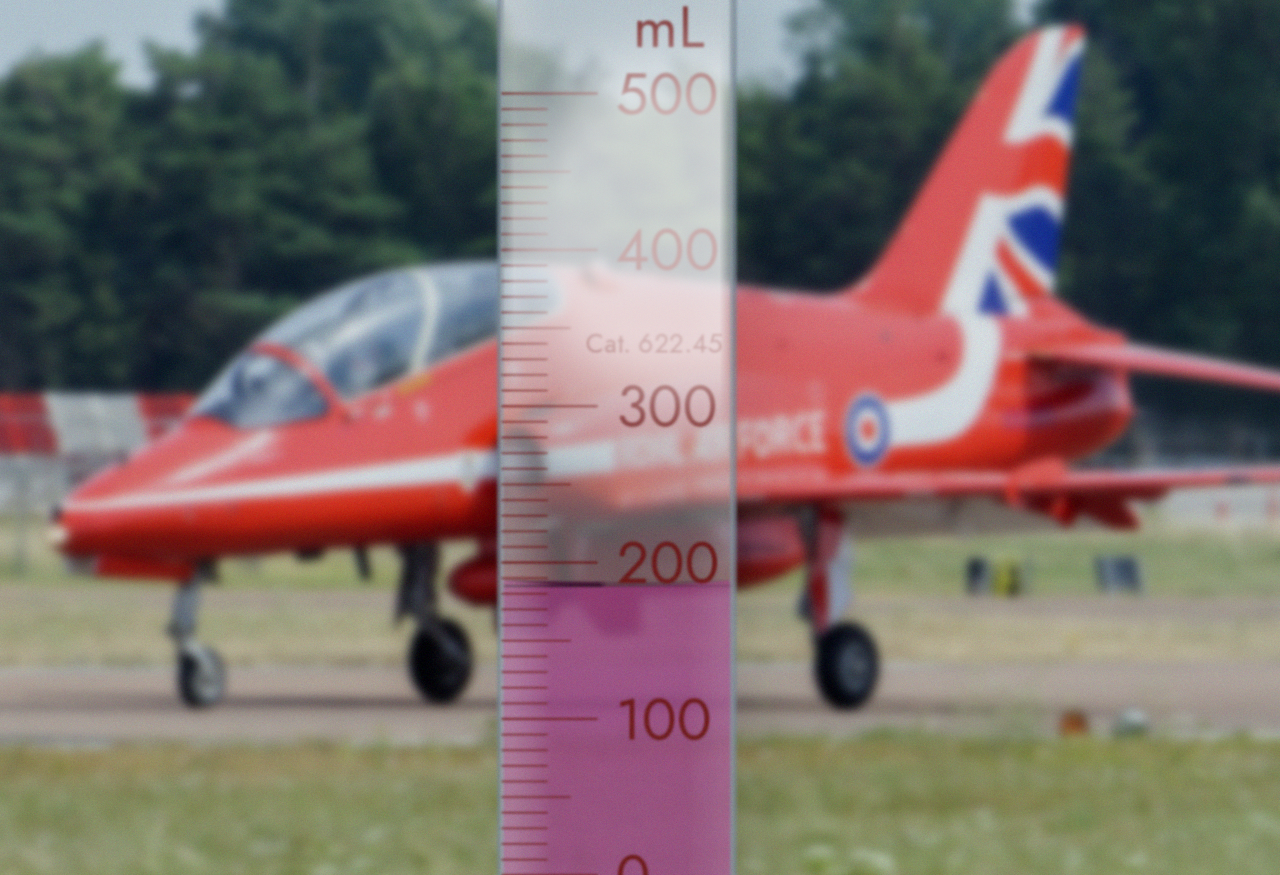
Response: 185 mL
